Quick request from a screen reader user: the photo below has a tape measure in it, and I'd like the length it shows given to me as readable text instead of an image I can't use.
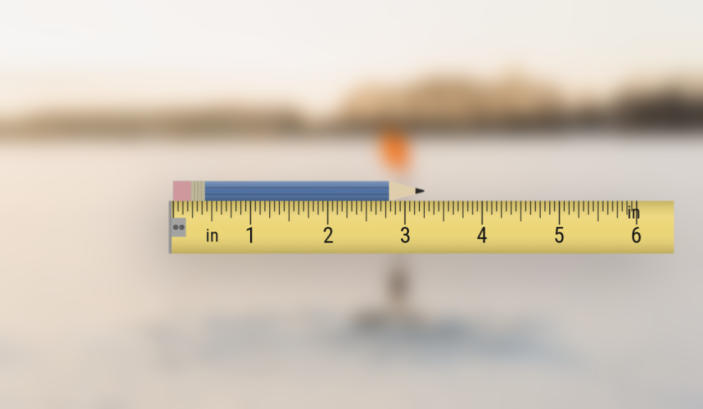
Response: 3.25 in
